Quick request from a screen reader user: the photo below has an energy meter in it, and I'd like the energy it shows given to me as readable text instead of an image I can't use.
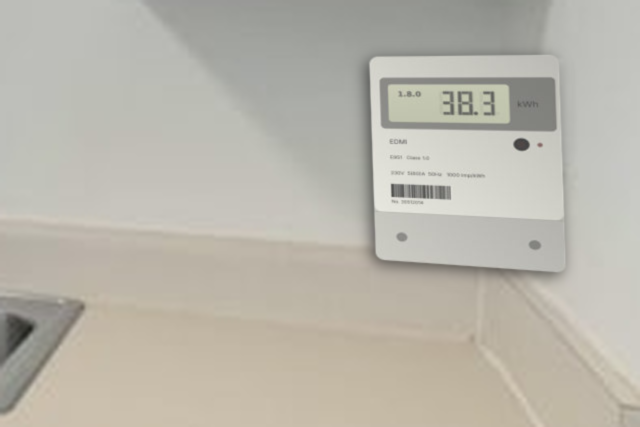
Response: 38.3 kWh
